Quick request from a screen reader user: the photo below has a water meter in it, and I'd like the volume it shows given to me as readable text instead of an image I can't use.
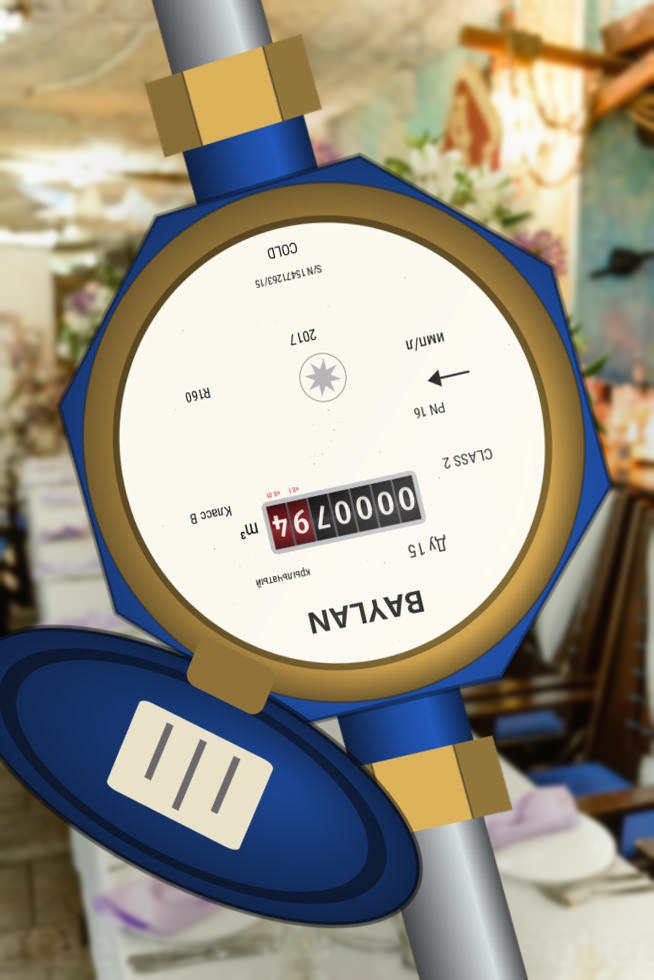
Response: 7.94 m³
